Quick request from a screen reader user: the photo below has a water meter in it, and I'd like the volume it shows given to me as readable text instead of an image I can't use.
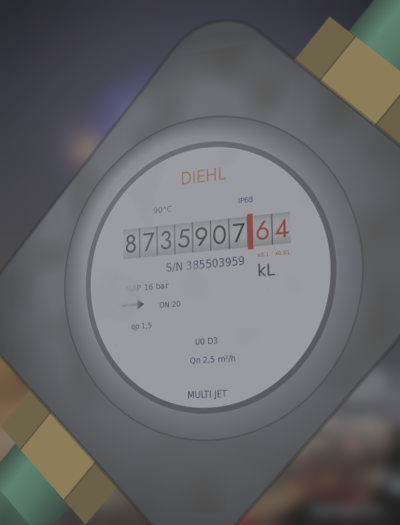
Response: 8735907.64 kL
